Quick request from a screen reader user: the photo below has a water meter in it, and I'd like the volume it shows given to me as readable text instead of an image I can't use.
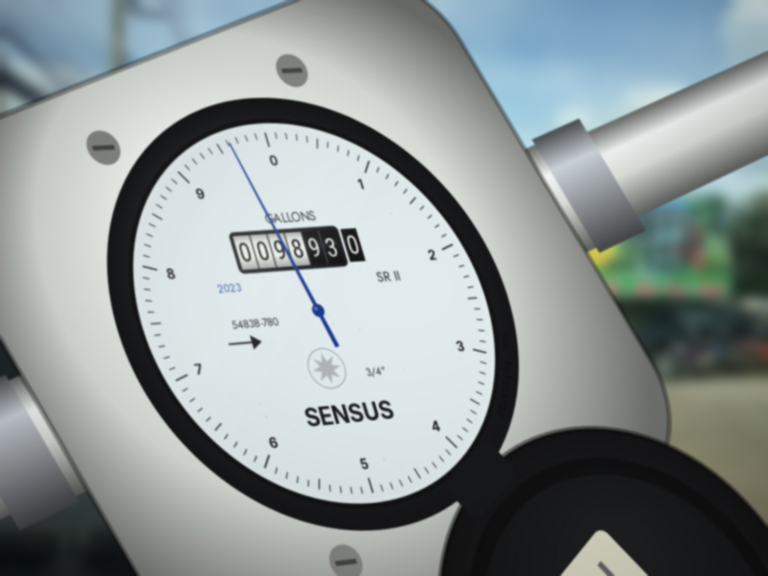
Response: 98929.6 gal
